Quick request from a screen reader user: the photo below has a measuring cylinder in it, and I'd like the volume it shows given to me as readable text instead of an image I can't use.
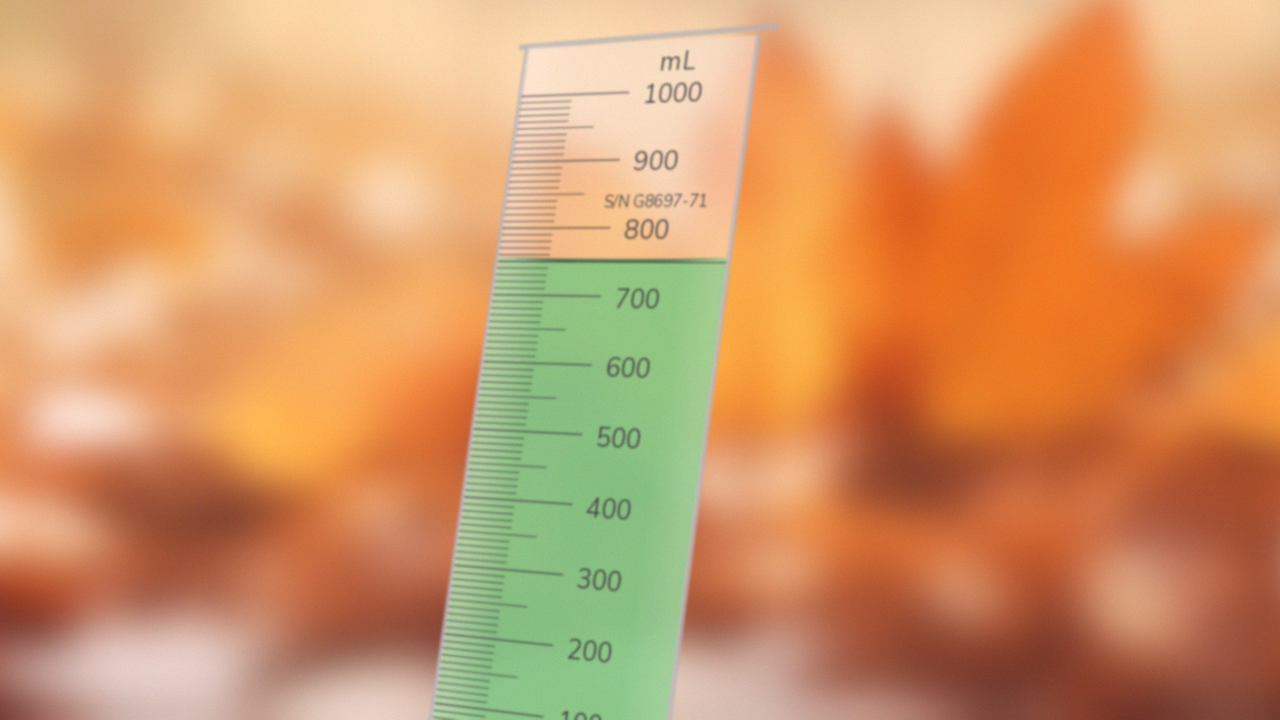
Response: 750 mL
